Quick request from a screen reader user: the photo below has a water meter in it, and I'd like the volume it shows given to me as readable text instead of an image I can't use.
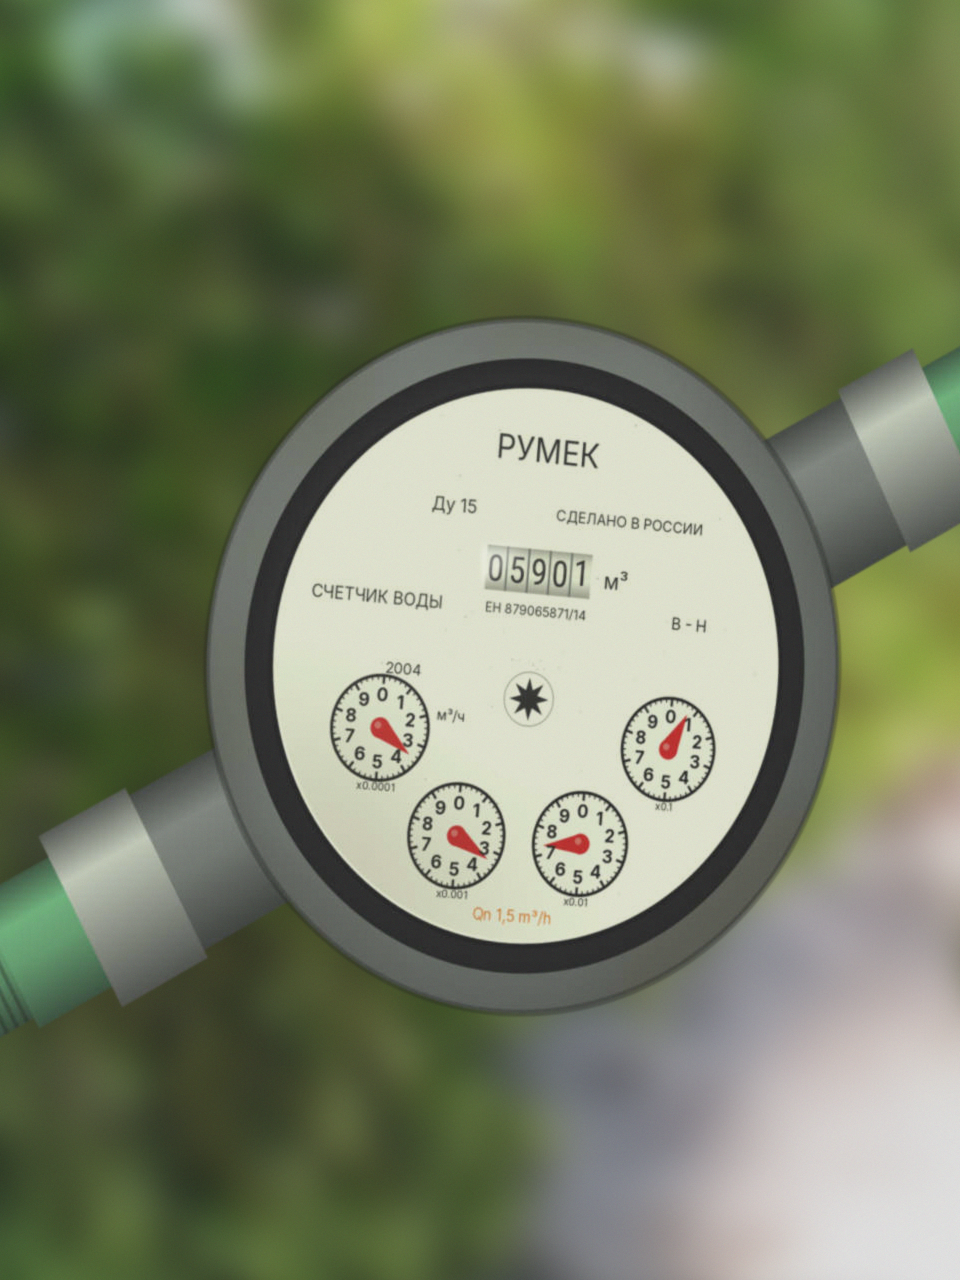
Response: 5901.0733 m³
